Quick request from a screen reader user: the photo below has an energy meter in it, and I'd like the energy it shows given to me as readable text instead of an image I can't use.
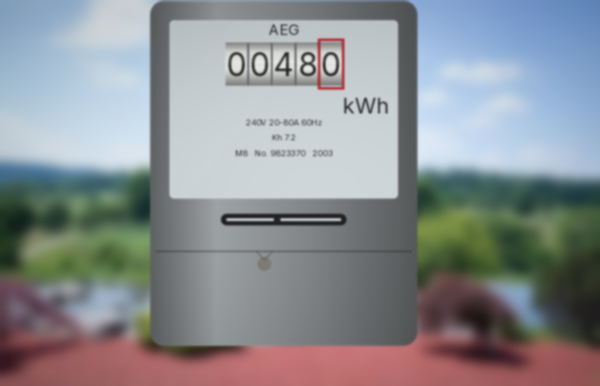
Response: 48.0 kWh
